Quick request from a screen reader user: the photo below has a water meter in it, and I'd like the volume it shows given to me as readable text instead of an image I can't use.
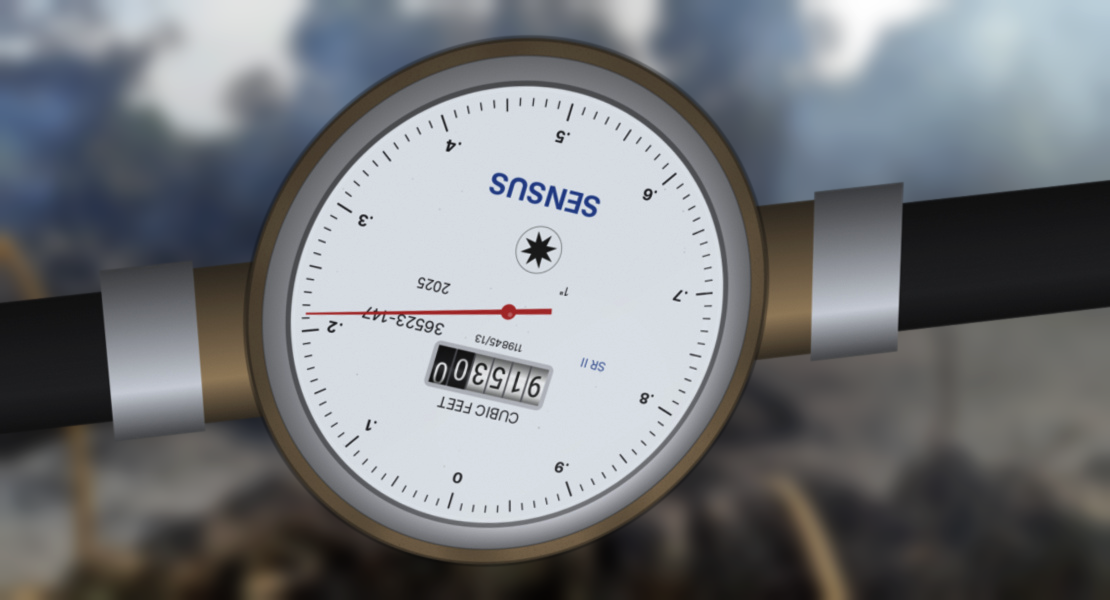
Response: 915300.21 ft³
